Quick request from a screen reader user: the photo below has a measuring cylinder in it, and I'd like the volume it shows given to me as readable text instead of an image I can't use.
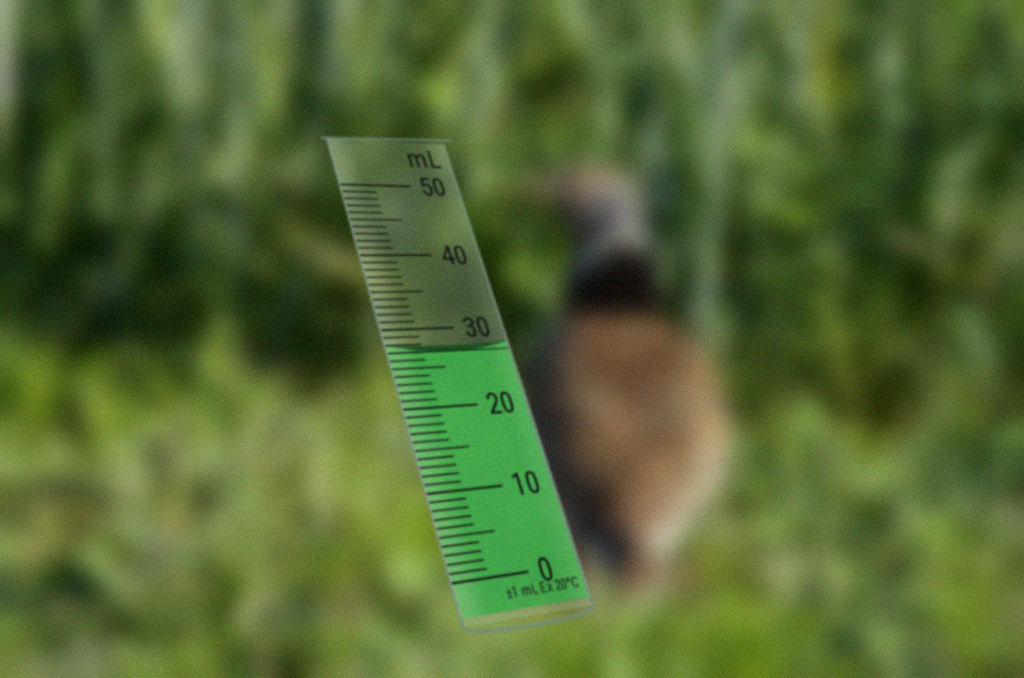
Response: 27 mL
